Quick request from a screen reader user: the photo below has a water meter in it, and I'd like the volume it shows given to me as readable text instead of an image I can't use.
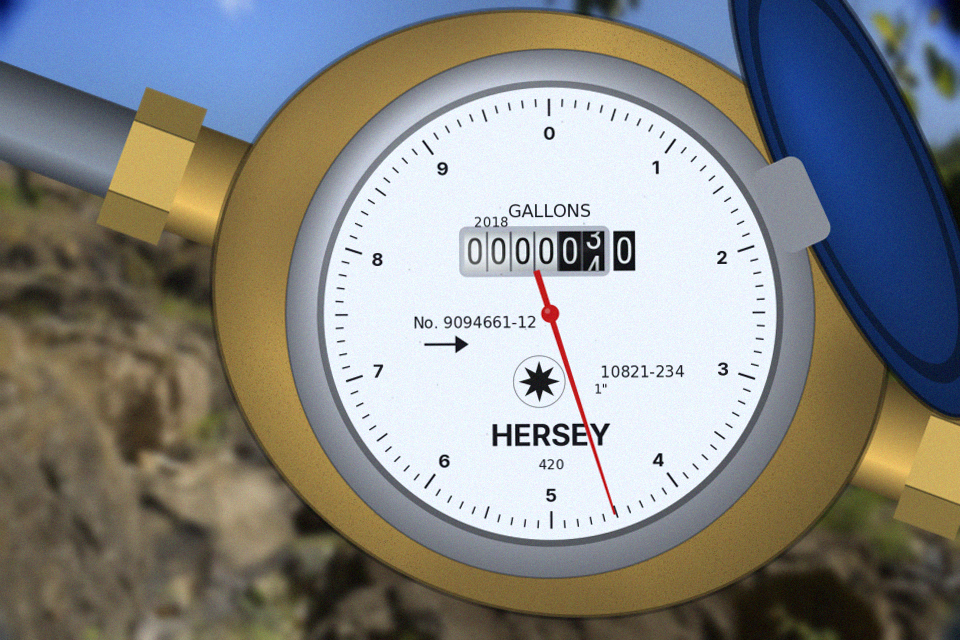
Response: 34.5 gal
